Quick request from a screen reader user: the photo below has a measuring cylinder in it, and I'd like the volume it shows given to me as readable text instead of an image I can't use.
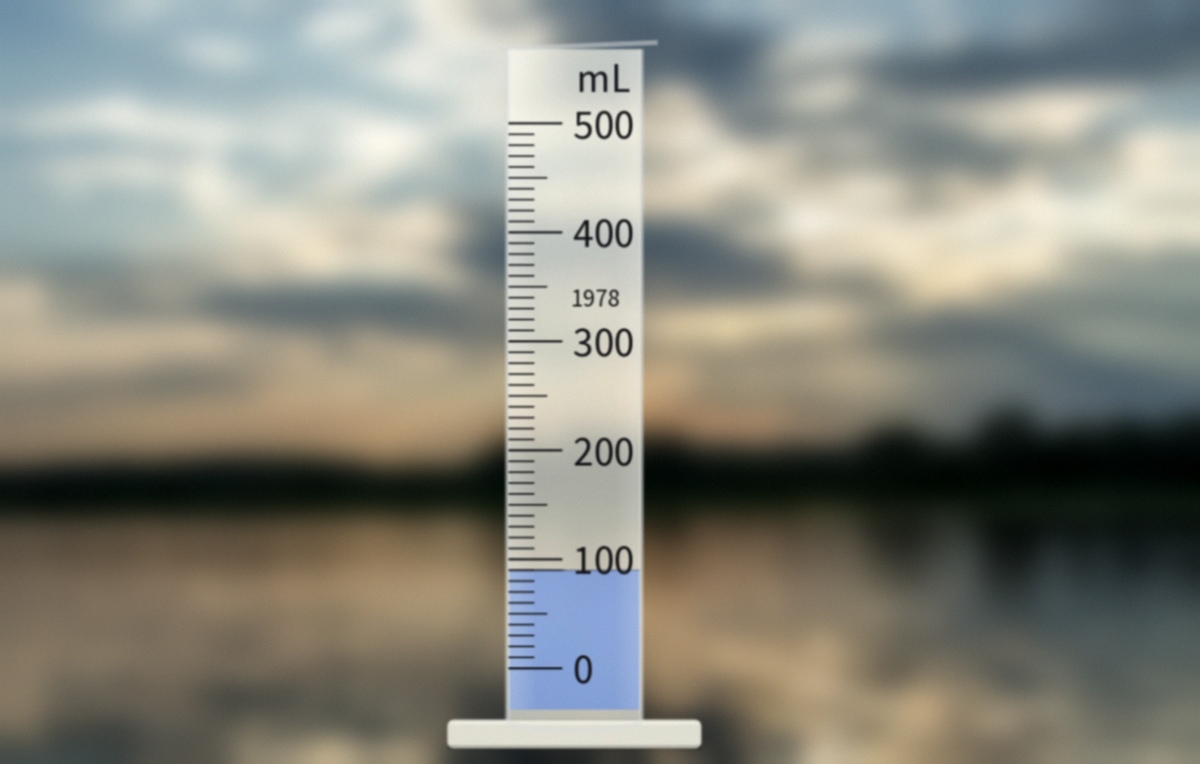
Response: 90 mL
